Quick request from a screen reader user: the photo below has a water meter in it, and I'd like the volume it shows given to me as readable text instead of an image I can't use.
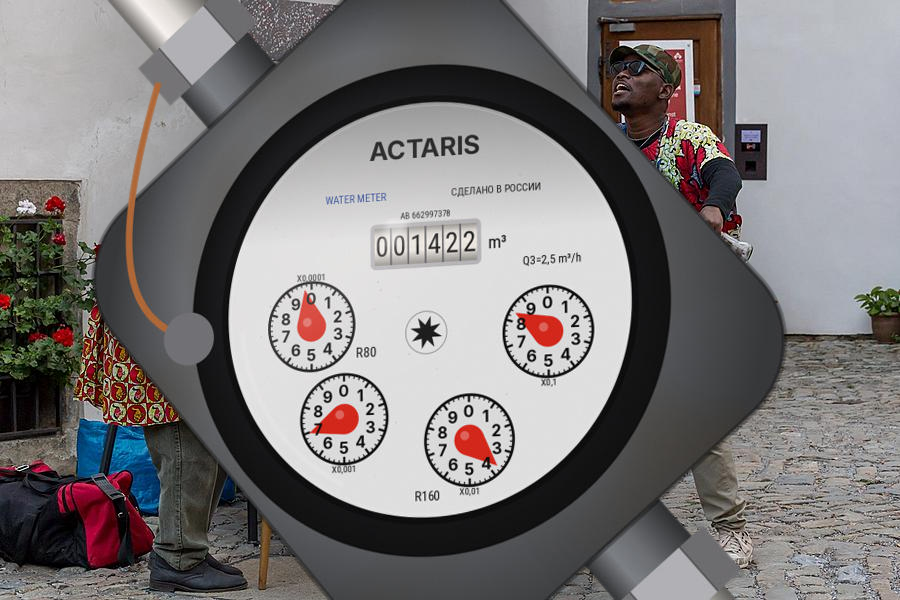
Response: 1422.8369 m³
